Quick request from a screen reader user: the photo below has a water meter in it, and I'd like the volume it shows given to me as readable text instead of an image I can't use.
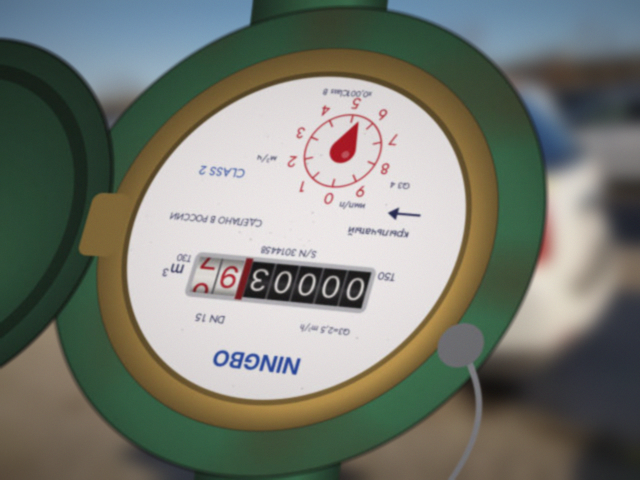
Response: 3.965 m³
